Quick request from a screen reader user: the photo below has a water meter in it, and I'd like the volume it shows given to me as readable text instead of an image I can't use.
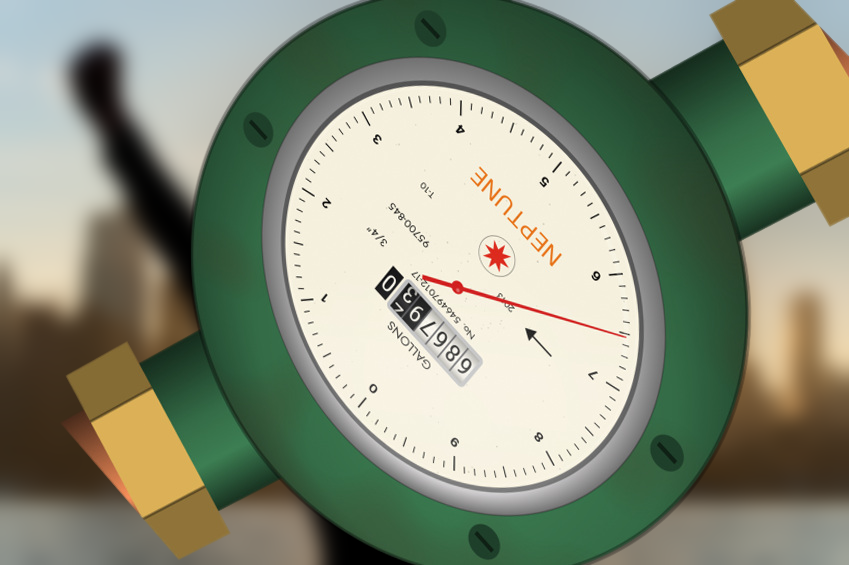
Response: 6867926.5 gal
